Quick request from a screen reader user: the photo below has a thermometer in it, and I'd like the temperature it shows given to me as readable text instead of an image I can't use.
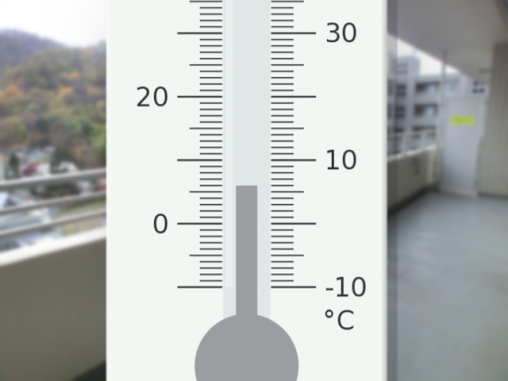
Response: 6 °C
